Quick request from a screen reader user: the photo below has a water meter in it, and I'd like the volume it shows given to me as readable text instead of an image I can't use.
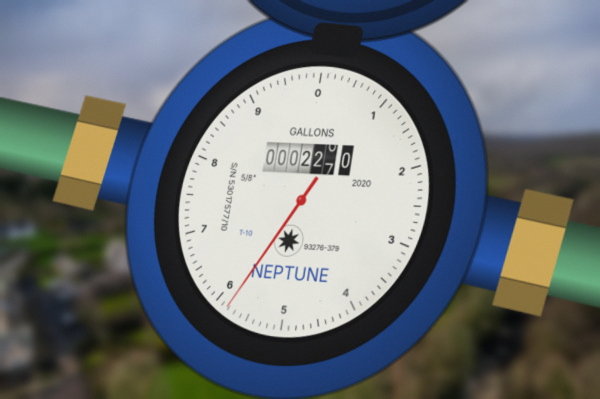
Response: 2265.8 gal
